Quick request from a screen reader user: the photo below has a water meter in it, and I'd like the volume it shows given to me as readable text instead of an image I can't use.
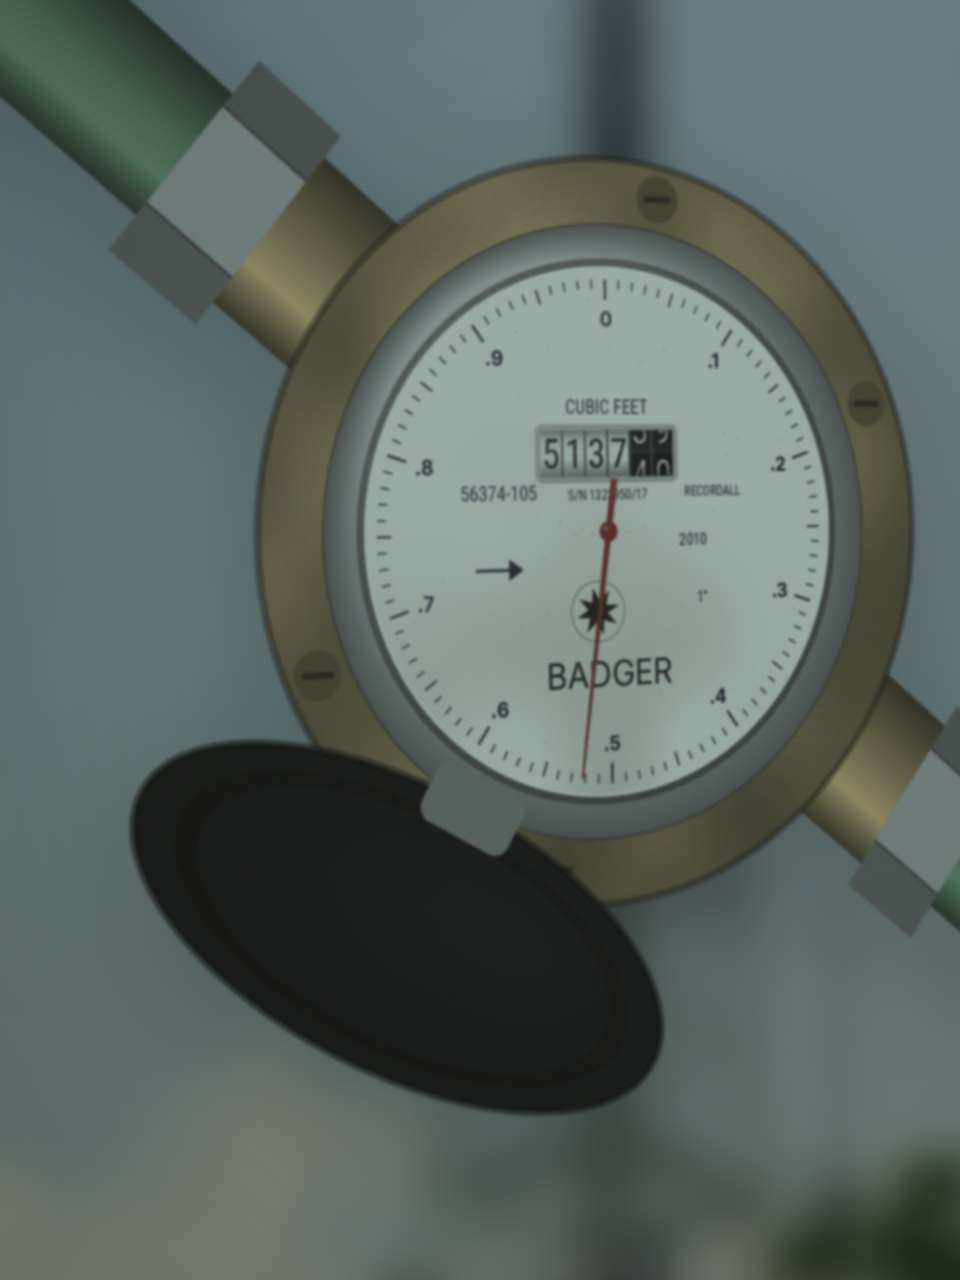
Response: 513739.52 ft³
